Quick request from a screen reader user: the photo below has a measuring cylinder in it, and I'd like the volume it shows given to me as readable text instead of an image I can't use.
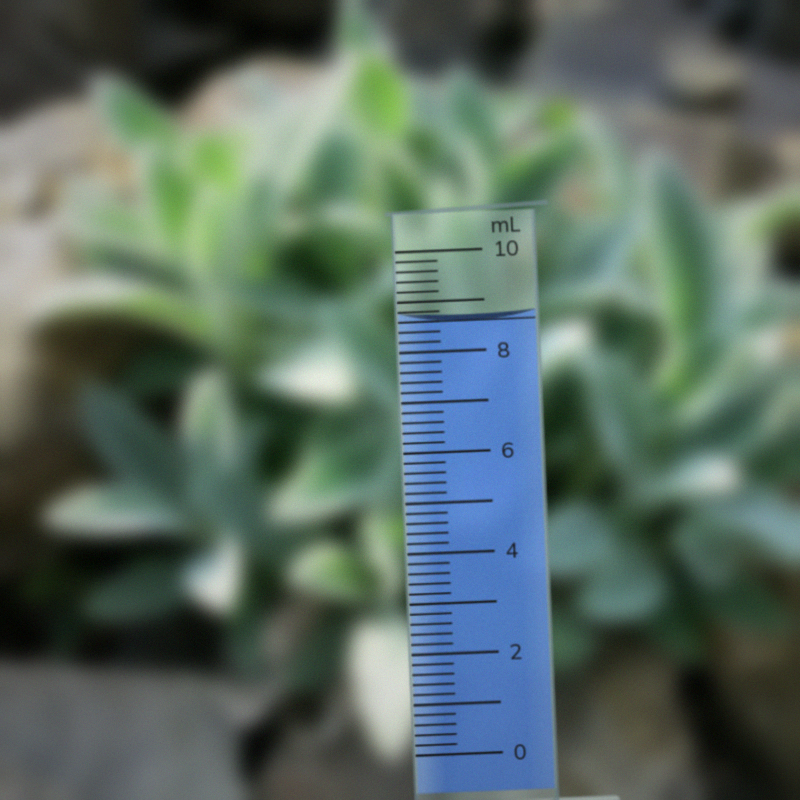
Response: 8.6 mL
